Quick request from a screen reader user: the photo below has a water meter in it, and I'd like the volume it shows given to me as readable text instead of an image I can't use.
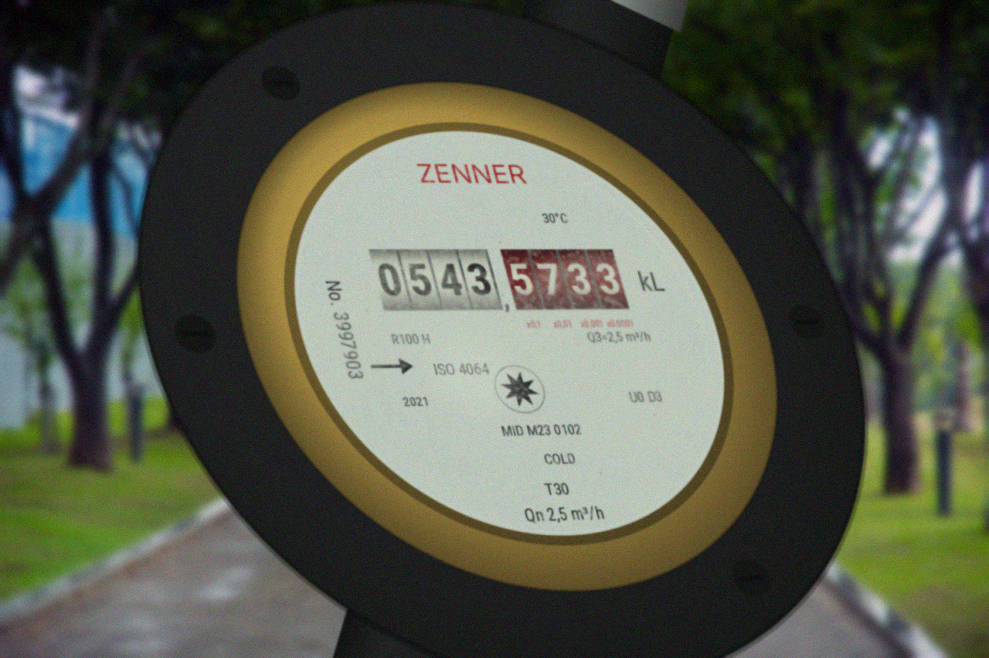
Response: 543.5733 kL
